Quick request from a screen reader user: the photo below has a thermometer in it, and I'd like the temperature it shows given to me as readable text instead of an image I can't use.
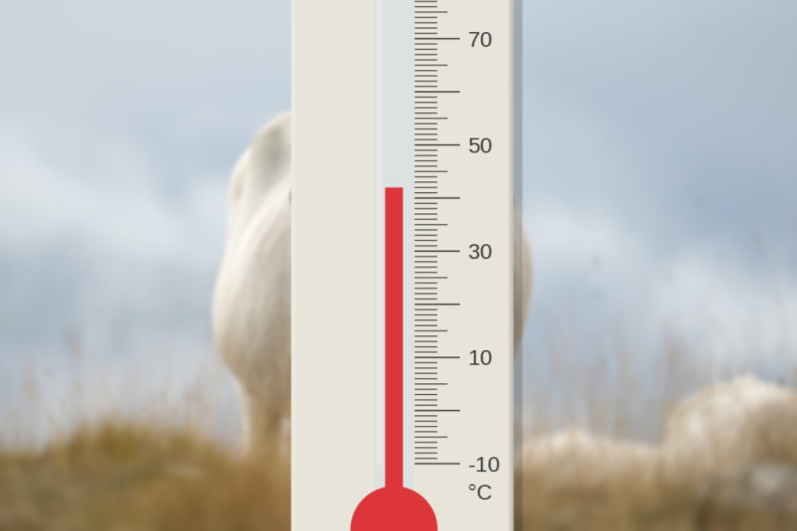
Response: 42 °C
